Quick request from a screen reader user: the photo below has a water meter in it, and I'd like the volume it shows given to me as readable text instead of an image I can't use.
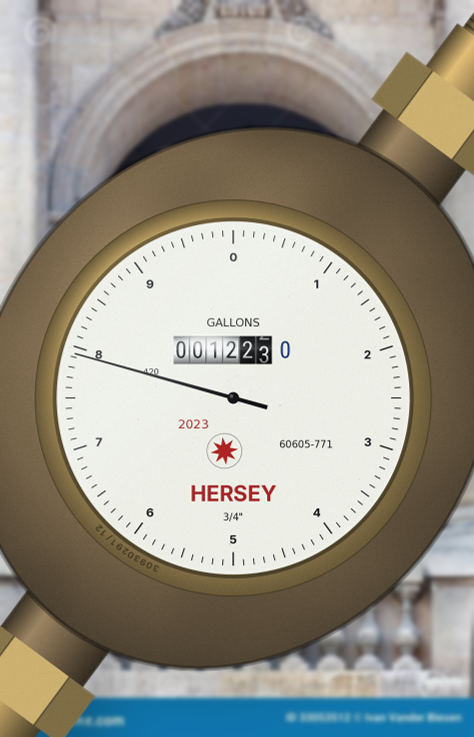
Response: 12227.9 gal
